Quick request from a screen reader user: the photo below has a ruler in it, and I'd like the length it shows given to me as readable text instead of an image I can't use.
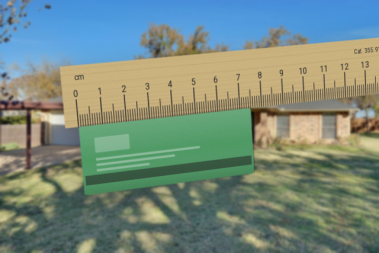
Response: 7.5 cm
